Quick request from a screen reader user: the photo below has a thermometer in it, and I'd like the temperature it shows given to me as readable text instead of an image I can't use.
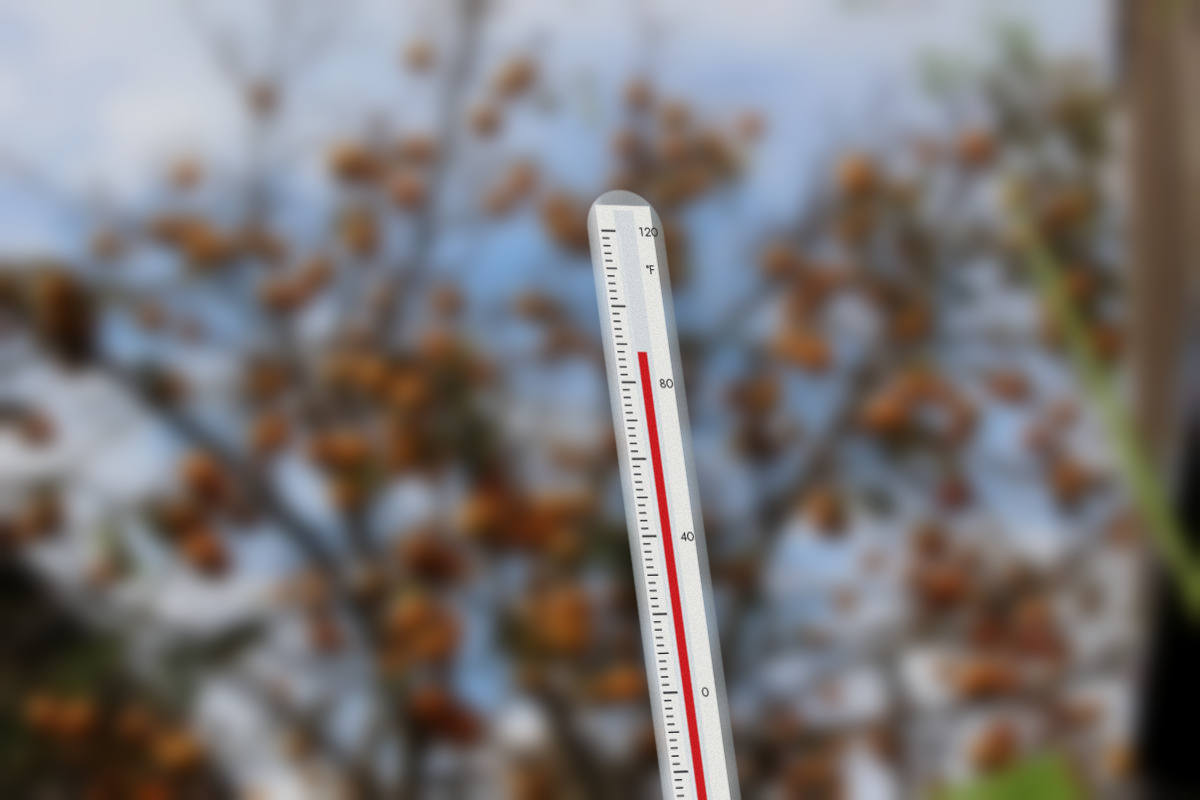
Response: 88 °F
